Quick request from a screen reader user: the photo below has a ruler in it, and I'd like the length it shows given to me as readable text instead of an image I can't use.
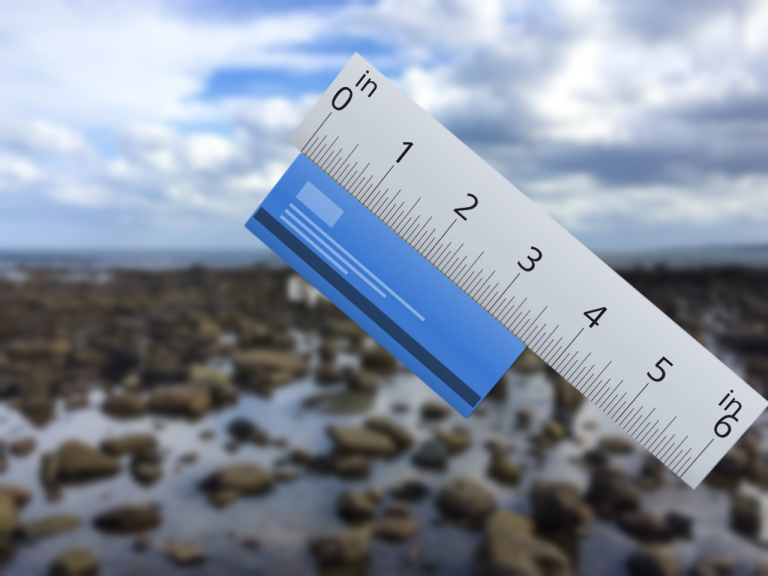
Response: 3.625 in
